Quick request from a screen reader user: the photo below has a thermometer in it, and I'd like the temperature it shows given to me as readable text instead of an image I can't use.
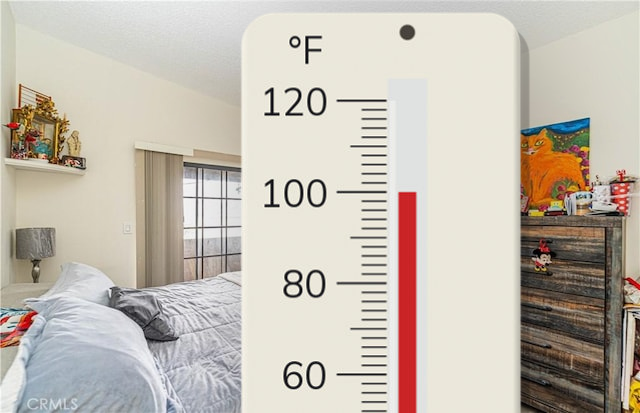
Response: 100 °F
